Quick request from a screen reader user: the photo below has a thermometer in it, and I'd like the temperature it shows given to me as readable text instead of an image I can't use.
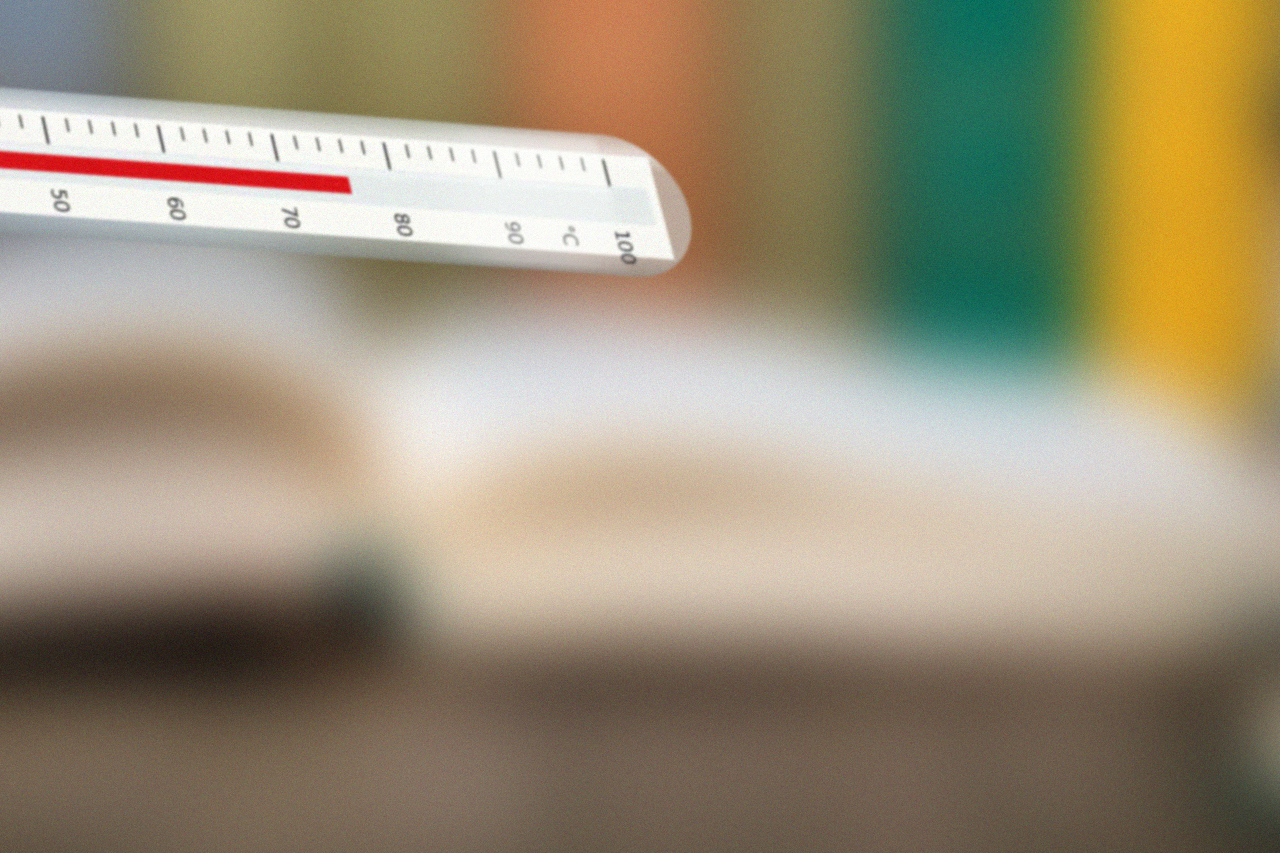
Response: 76 °C
